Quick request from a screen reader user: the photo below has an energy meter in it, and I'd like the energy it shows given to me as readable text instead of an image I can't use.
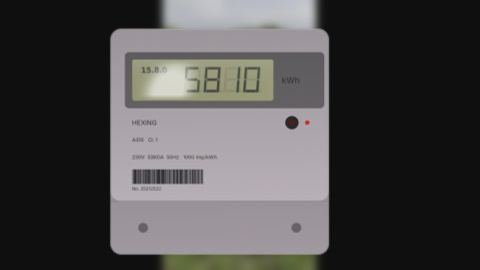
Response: 5810 kWh
